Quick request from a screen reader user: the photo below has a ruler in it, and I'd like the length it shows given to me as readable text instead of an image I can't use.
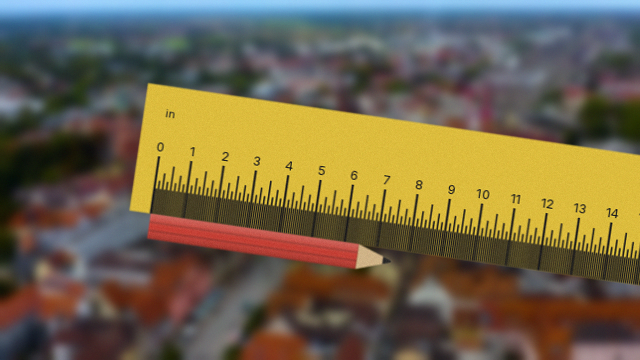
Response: 7.5 in
